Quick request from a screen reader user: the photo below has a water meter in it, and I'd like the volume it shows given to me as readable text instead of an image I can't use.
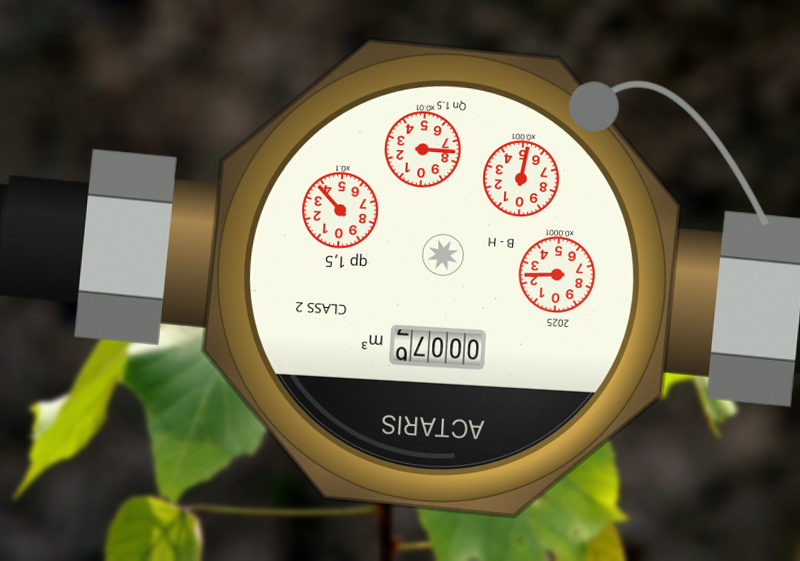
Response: 76.3752 m³
